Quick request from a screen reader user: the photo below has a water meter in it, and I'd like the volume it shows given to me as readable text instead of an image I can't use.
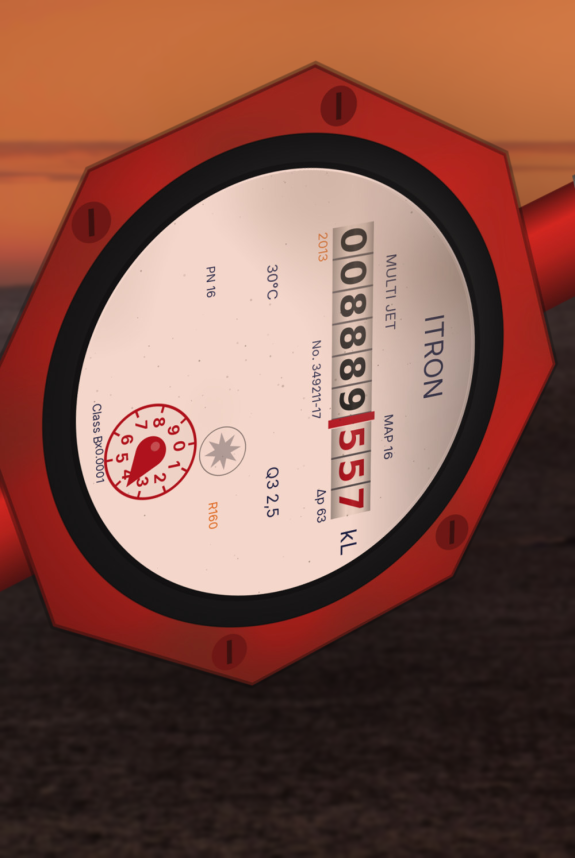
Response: 8889.5573 kL
